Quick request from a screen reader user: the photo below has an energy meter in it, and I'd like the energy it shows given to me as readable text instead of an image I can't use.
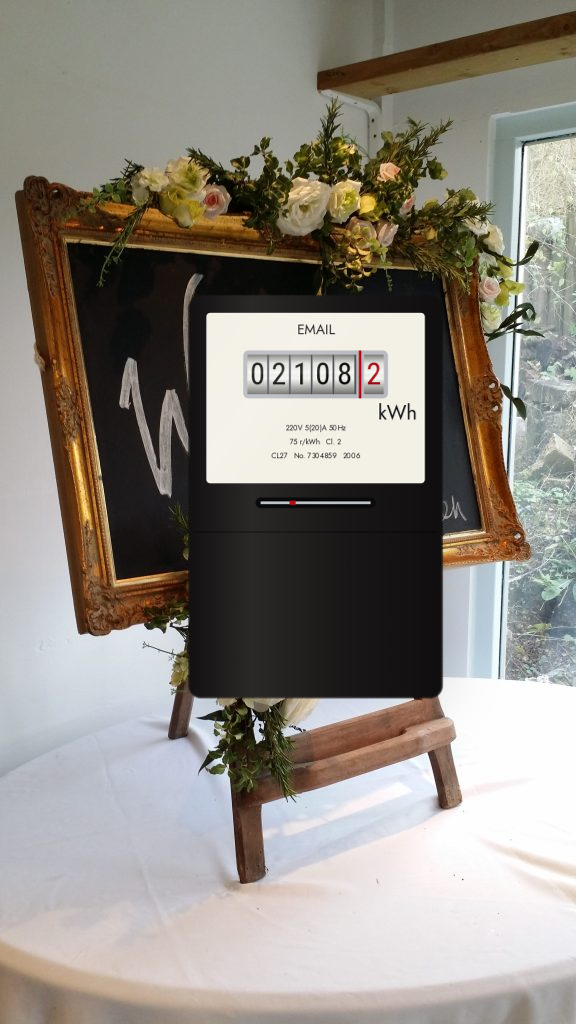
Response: 2108.2 kWh
